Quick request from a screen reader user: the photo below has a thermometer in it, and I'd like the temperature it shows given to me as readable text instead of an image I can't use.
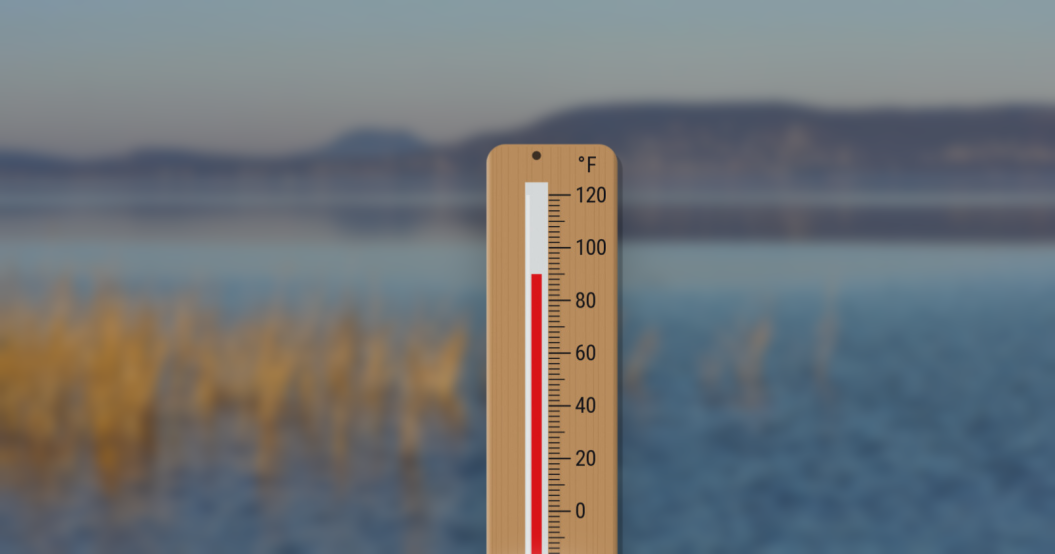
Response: 90 °F
